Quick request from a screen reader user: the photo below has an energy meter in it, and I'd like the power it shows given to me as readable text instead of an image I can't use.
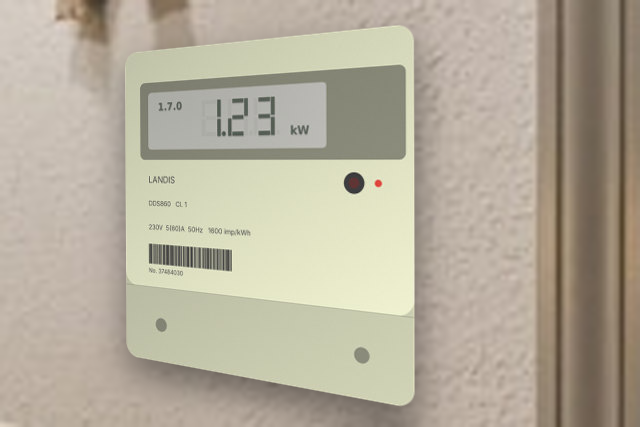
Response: 1.23 kW
